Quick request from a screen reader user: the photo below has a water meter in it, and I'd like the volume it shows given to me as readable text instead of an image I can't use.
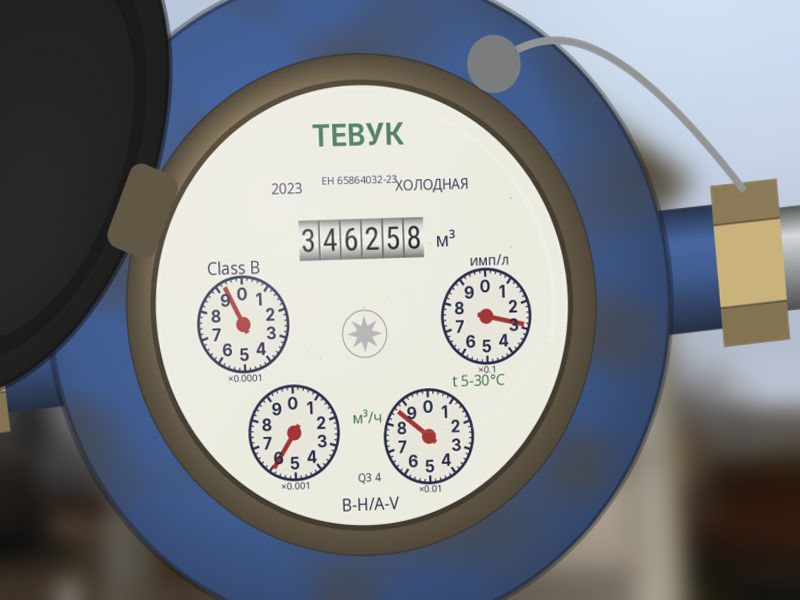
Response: 346258.2859 m³
